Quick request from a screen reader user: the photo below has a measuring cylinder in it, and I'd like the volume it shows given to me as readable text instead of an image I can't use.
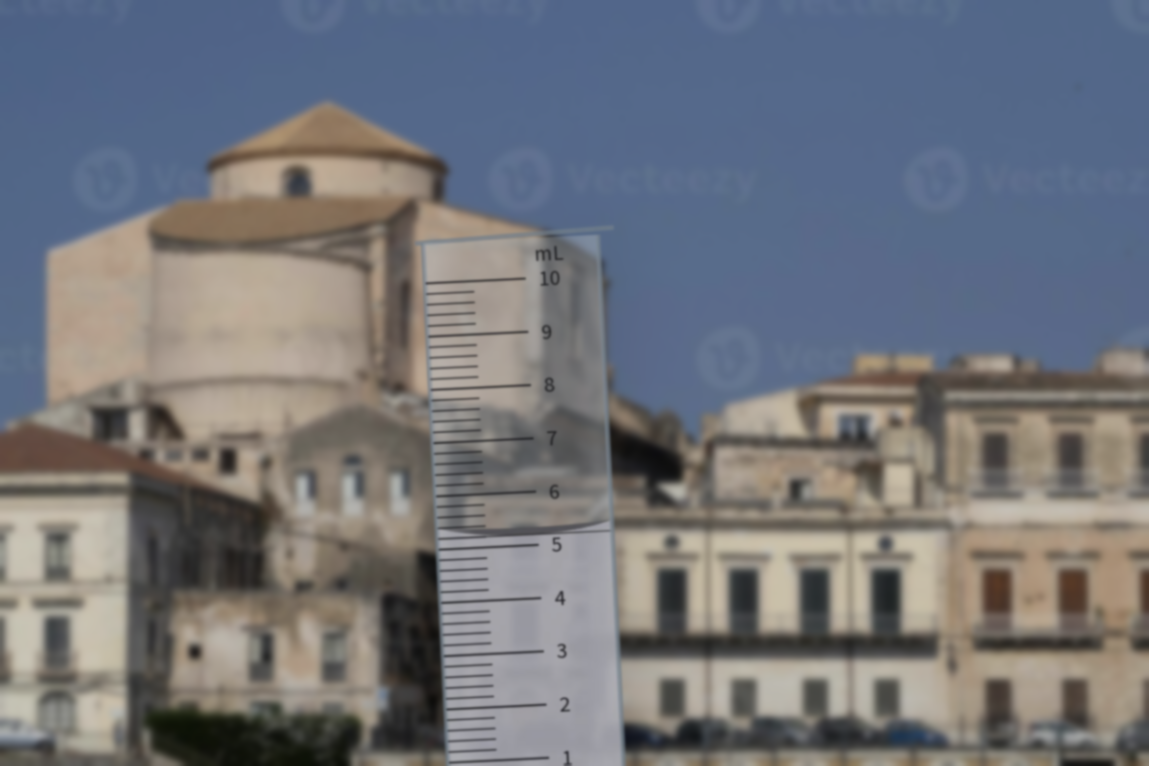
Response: 5.2 mL
